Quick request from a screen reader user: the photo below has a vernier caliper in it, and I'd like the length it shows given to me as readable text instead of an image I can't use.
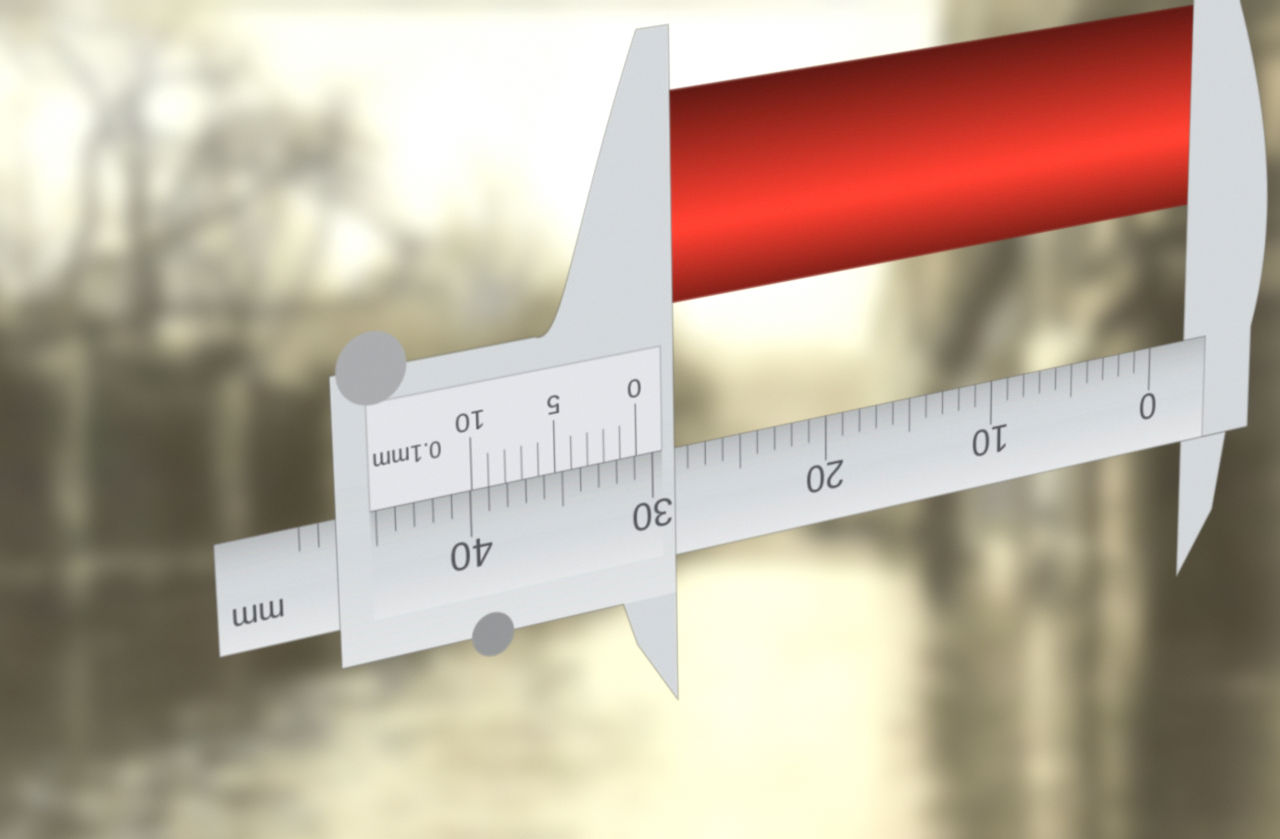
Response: 30.9 mm
